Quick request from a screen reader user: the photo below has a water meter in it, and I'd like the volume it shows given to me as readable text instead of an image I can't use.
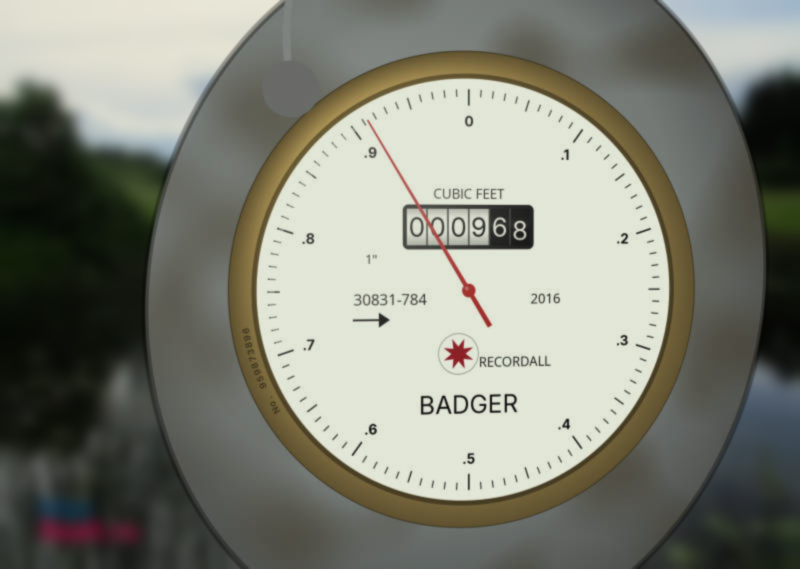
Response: 967.91 ft³
